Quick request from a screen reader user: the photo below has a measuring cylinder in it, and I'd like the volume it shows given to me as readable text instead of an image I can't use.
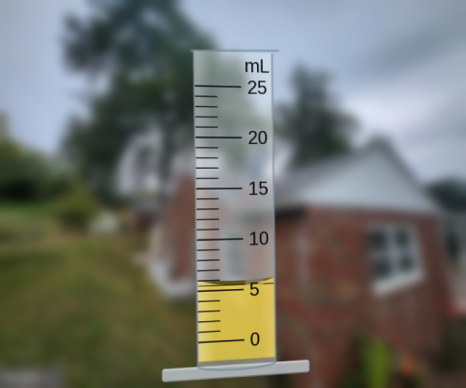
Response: 5.5 mL
